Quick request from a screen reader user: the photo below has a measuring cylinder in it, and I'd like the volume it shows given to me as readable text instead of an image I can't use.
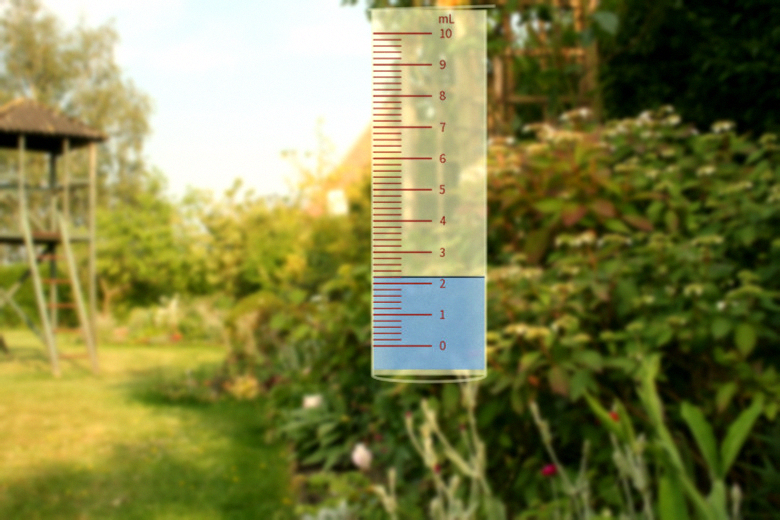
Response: 2.2 mL
